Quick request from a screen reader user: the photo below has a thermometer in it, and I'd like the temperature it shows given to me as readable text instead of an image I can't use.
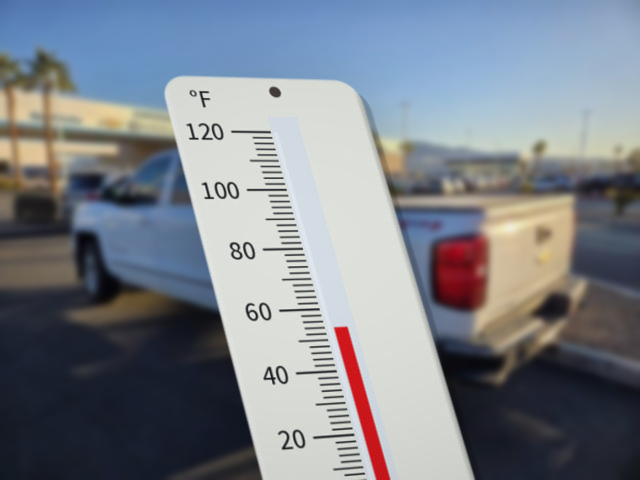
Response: 54 °F
